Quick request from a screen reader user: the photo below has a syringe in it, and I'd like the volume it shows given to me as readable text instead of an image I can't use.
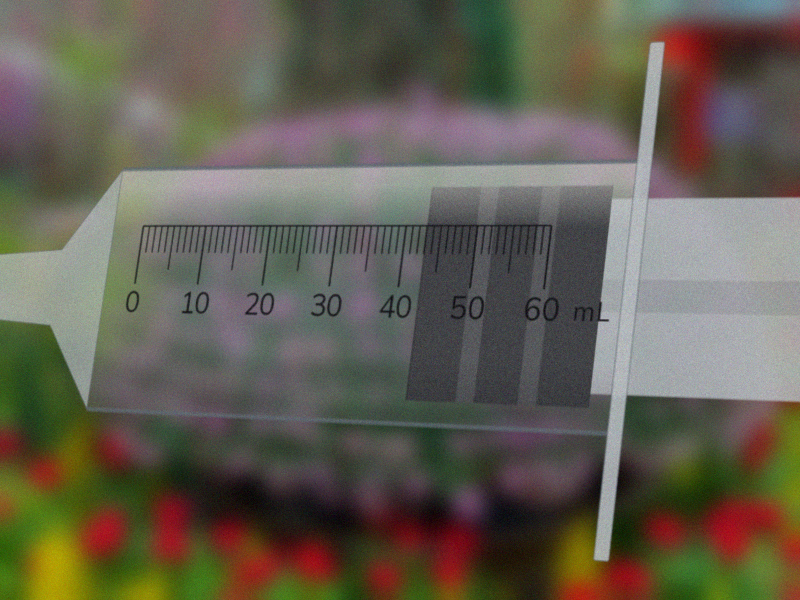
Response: 43 mL
